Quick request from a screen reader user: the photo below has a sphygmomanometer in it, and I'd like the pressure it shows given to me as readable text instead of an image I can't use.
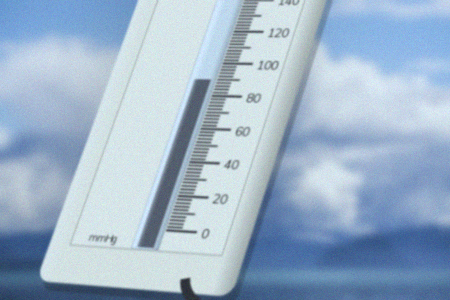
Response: 90 mmHg
